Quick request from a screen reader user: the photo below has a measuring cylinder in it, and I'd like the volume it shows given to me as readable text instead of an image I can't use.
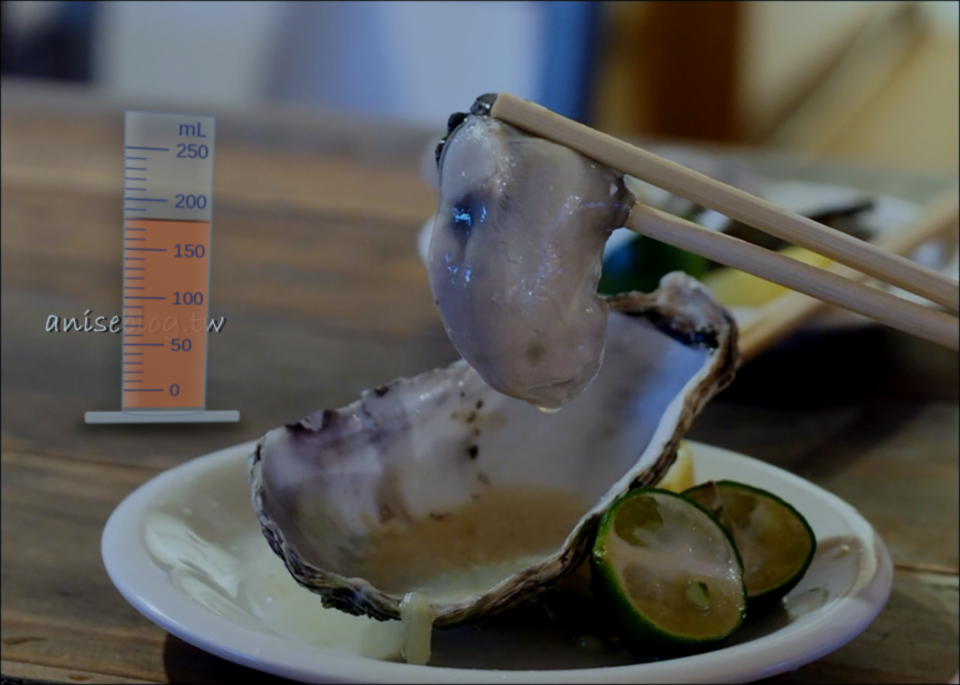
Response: 180 mL
